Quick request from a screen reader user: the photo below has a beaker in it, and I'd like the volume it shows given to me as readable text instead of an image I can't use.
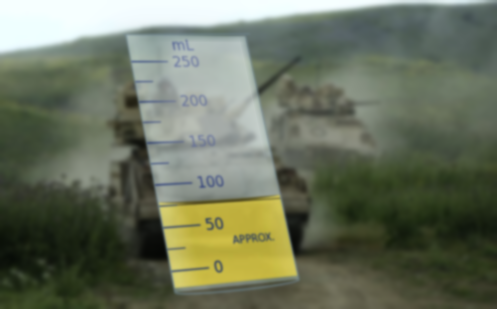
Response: 75 mL
